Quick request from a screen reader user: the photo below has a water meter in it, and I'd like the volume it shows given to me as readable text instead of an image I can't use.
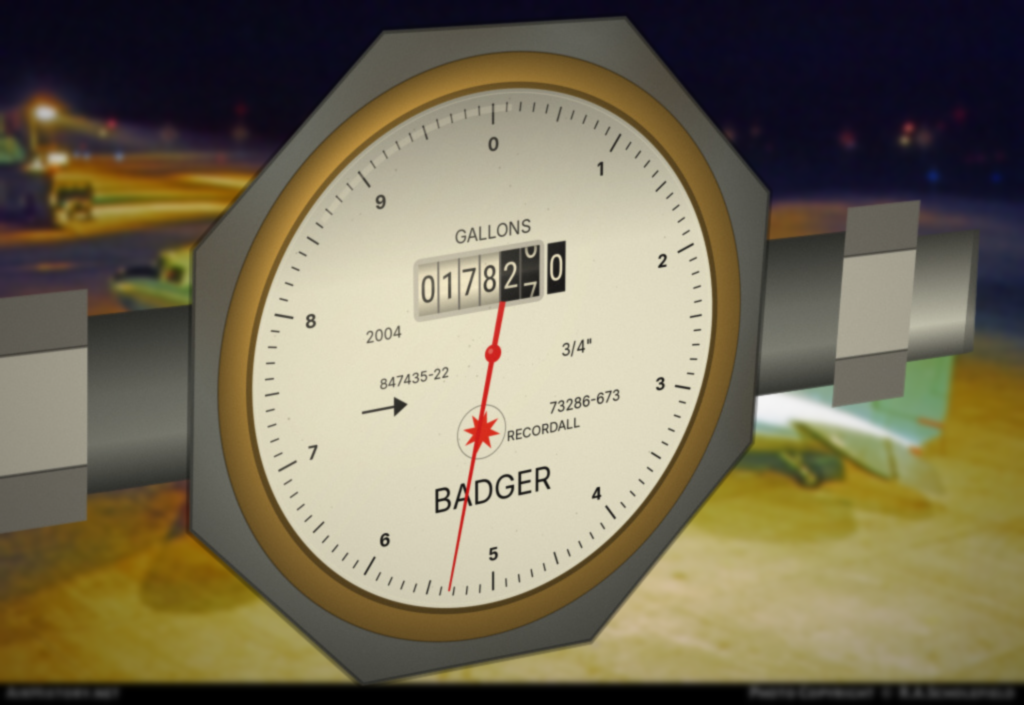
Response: 178265.3 gal
